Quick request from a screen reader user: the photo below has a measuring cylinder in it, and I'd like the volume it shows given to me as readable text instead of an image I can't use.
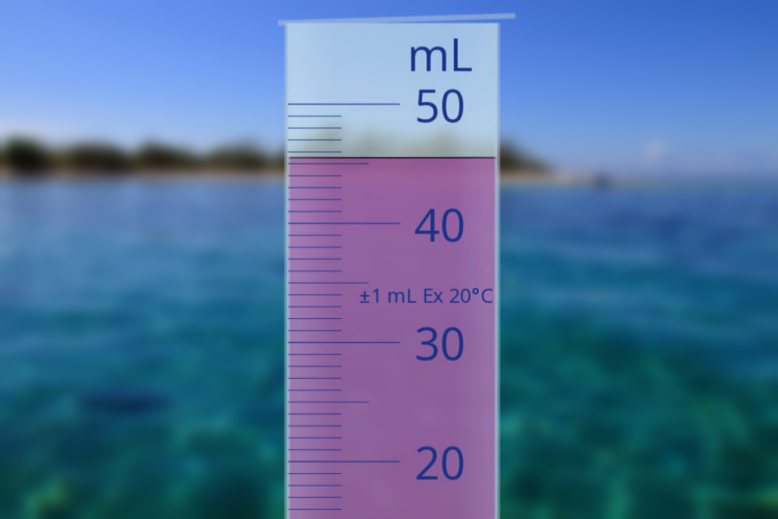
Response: 45.5 mL
